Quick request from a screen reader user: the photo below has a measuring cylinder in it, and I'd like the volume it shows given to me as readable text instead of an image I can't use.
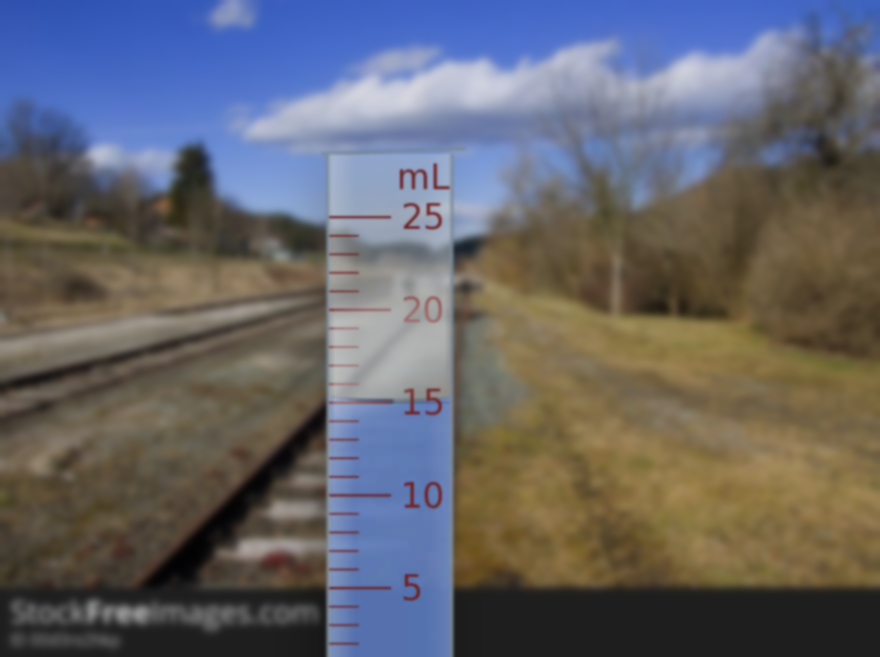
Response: 15 mL
